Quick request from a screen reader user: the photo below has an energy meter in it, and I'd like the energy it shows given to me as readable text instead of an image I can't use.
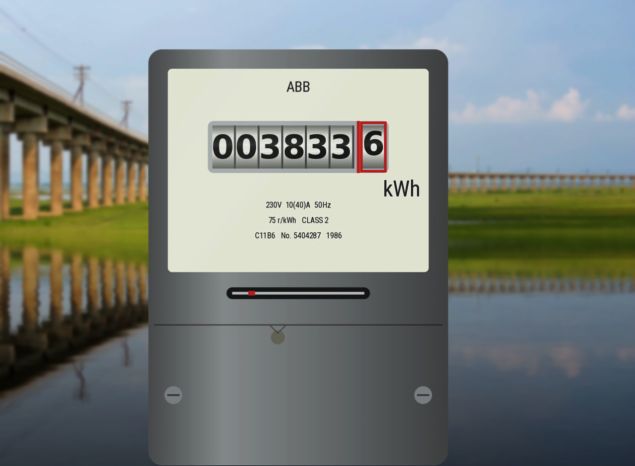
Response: 3833.6 kWh
